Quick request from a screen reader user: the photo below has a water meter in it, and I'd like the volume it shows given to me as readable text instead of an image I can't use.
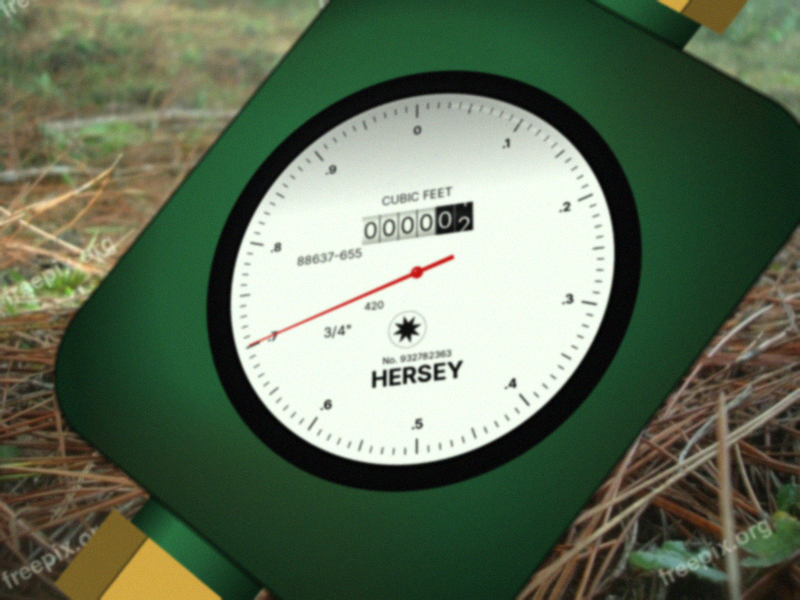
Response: 1.70 ft³
